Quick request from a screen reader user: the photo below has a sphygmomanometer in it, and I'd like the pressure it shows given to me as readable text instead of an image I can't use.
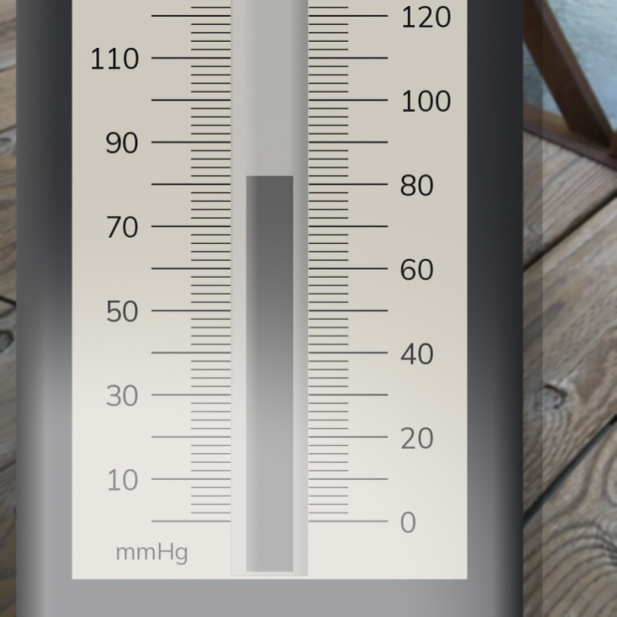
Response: 82 mmHg
